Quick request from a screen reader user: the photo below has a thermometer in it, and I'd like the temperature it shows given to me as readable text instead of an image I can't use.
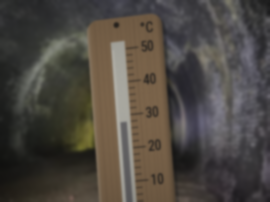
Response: 28 °C
